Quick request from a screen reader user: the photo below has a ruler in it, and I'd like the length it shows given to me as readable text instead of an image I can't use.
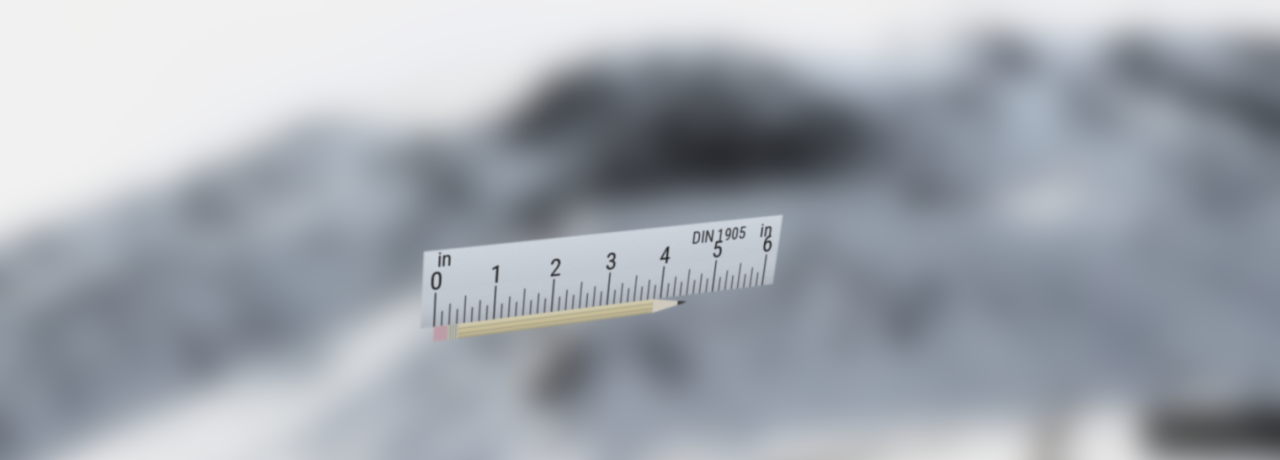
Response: 4.5 in
